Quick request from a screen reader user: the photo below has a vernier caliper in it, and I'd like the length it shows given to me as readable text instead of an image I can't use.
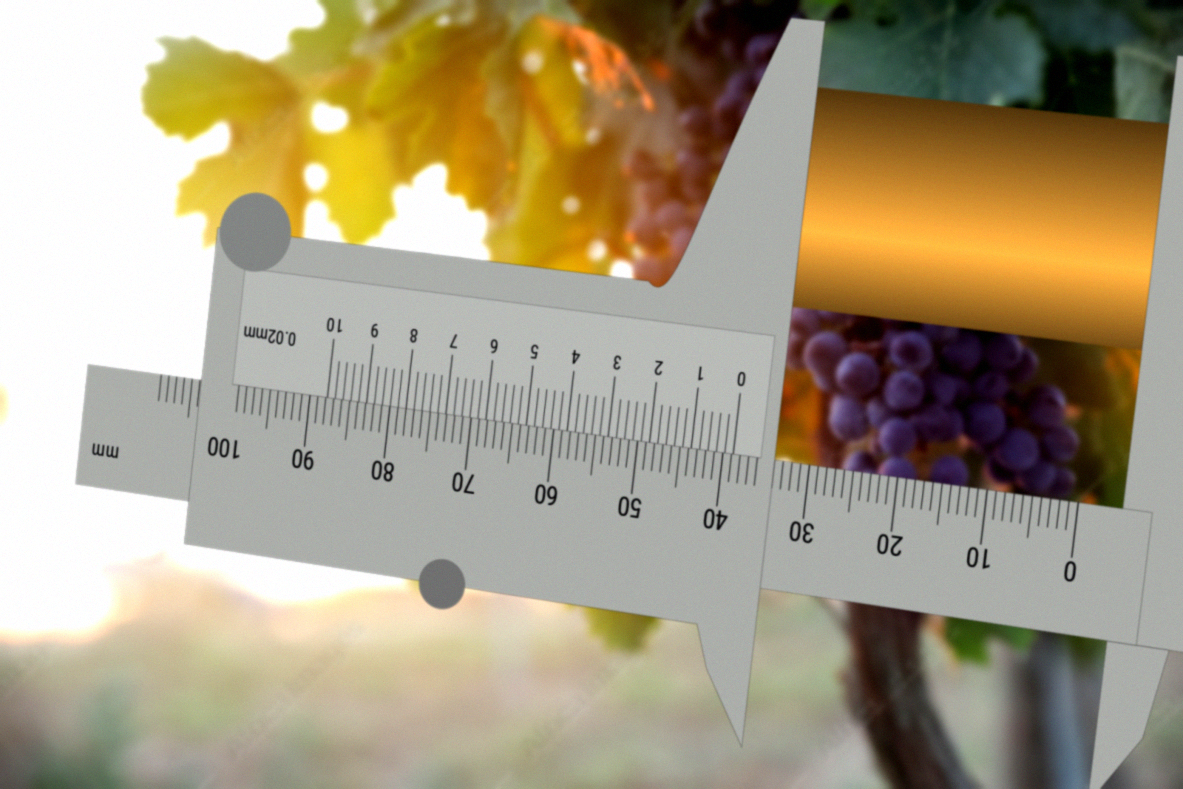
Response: 38.8 mm
